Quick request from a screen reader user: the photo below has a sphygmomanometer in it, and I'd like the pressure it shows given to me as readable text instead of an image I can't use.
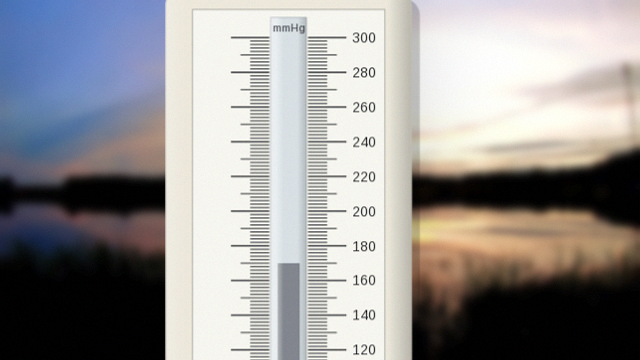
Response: 170 mmHg
